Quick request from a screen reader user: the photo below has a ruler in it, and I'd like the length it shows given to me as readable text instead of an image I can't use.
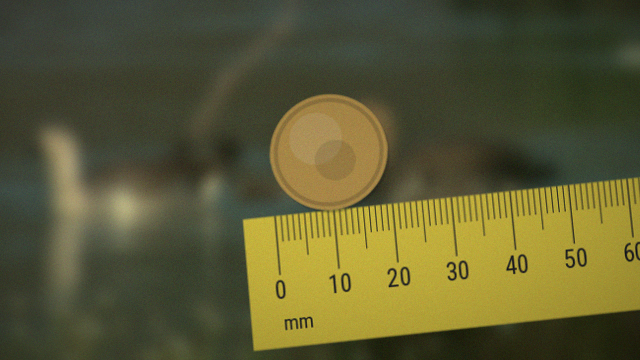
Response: 20 mm
